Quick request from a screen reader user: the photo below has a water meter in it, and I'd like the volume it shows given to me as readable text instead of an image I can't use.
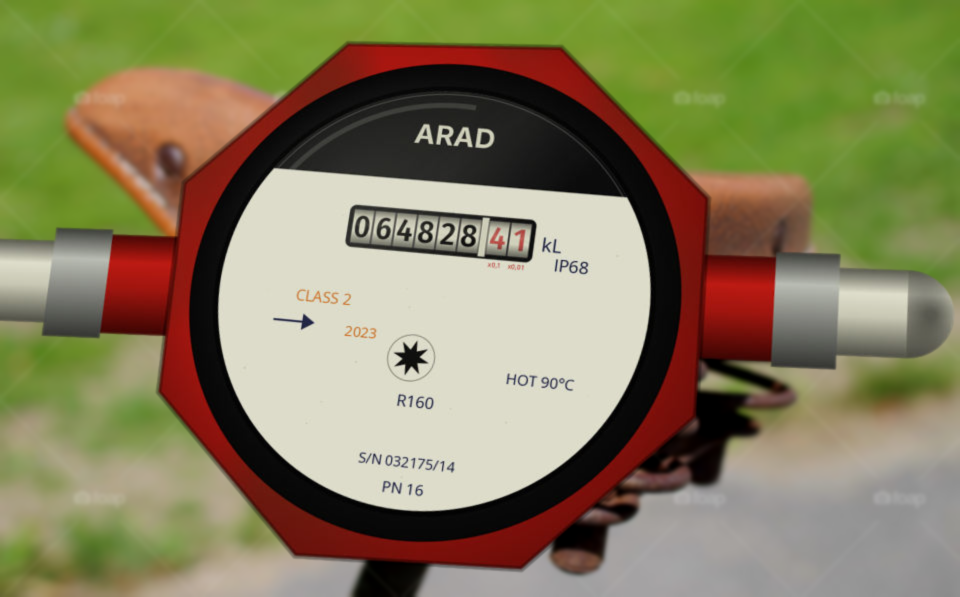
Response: 64828.41 kL
